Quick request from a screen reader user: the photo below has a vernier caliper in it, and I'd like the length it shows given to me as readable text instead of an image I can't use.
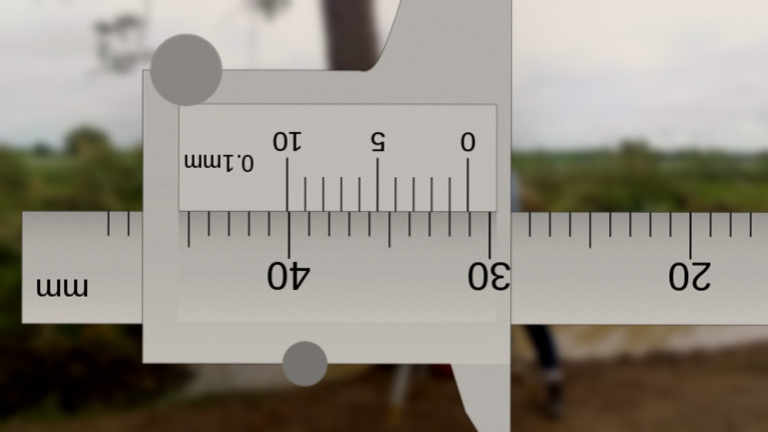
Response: 31.1 mm
